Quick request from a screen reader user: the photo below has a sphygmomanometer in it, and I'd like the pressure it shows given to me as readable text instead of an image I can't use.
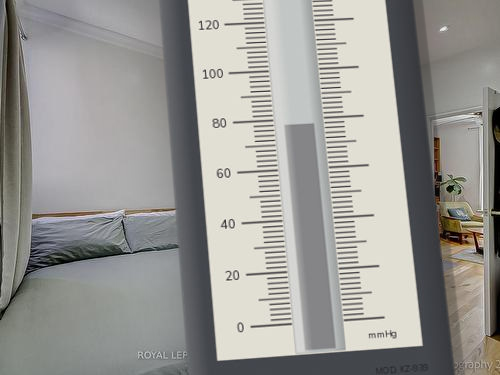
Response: 78 mmHg
